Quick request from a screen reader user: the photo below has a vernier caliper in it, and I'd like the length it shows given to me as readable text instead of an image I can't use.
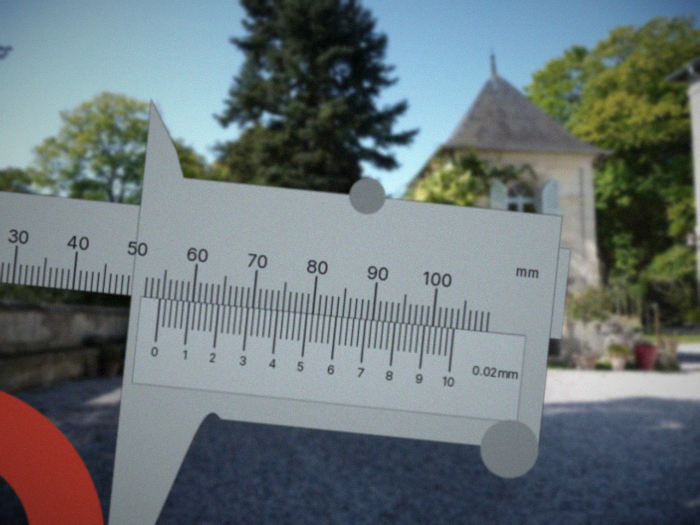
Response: 54.5 mm
